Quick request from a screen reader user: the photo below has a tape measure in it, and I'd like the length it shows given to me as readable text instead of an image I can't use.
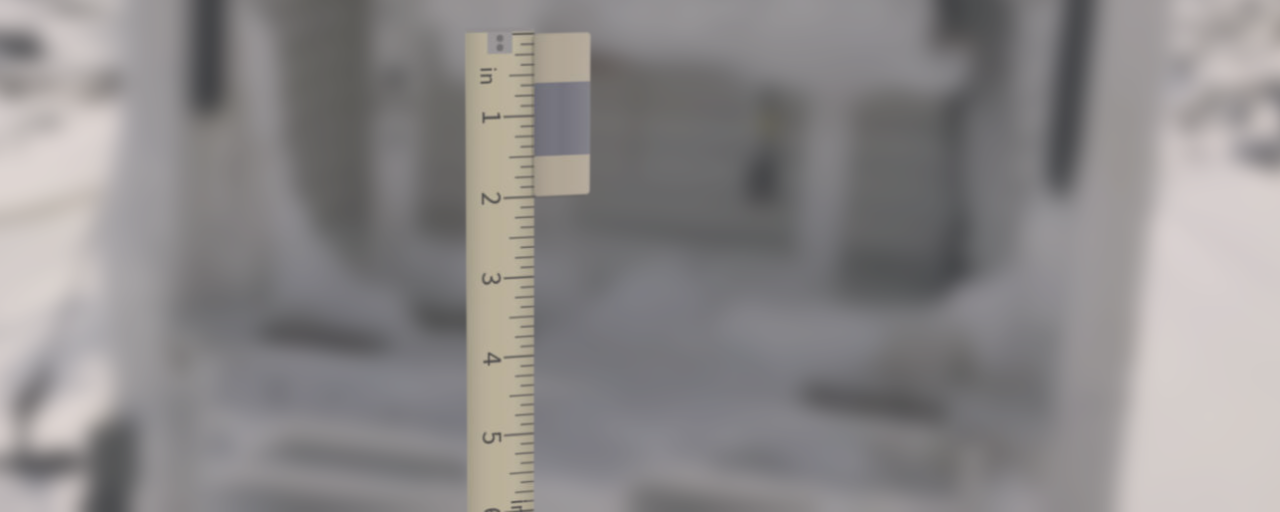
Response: 2 in
